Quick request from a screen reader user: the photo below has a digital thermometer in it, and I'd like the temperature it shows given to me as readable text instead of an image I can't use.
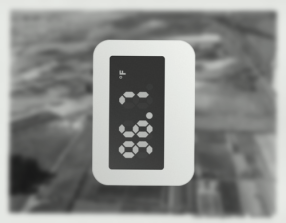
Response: 96.7 °F
